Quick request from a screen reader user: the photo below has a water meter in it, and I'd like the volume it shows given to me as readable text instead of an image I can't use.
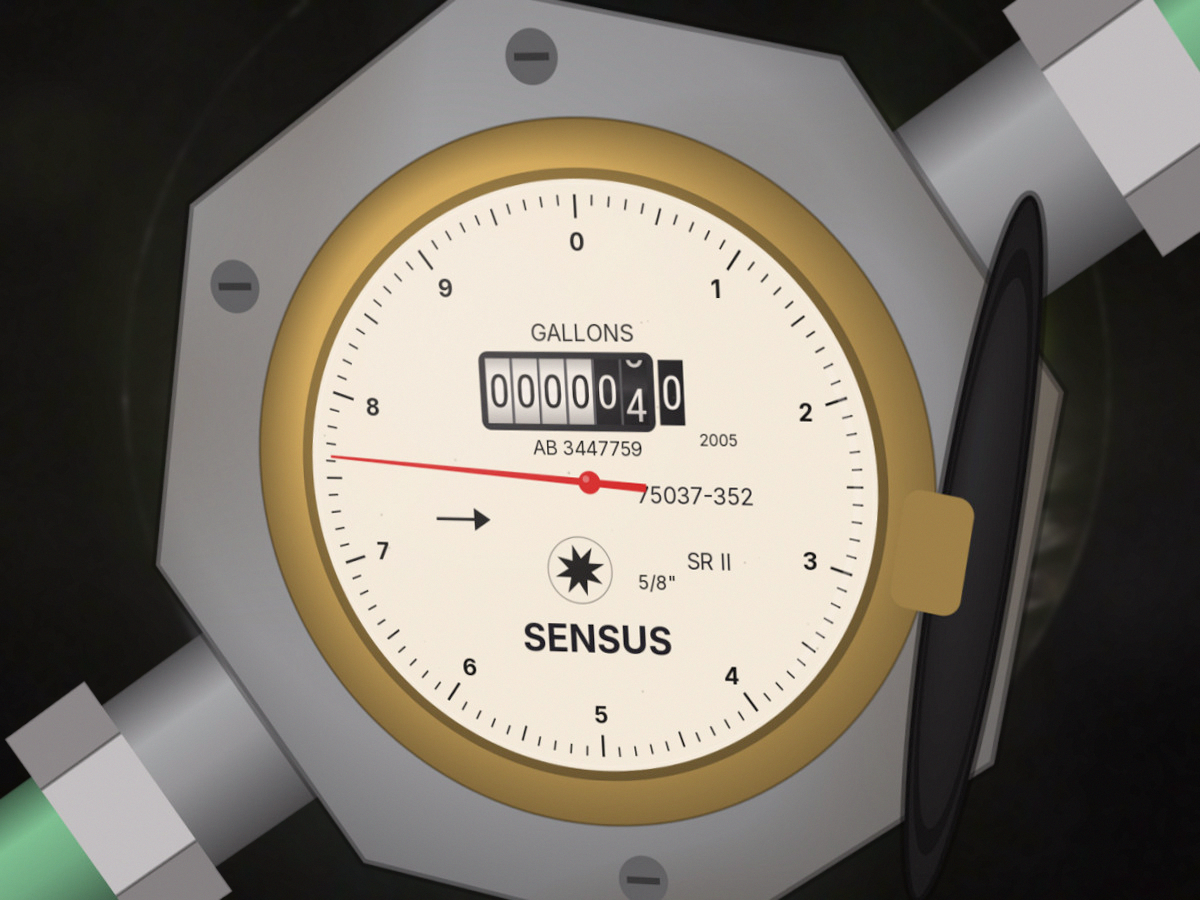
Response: 37.6 gal
